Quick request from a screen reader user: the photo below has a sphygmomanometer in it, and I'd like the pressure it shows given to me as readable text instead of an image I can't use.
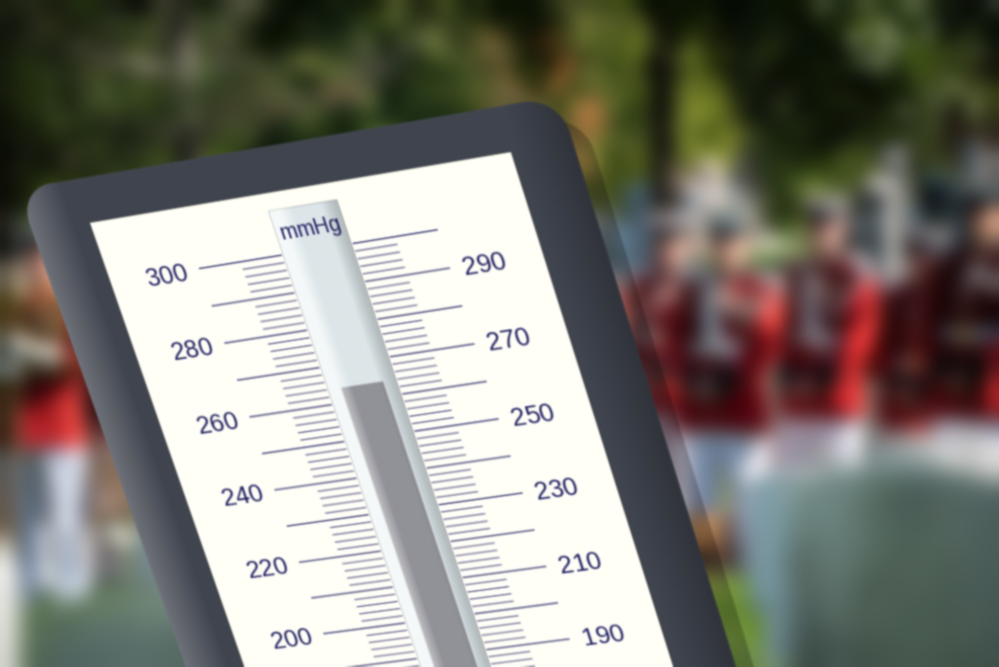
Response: 264 mmHg
